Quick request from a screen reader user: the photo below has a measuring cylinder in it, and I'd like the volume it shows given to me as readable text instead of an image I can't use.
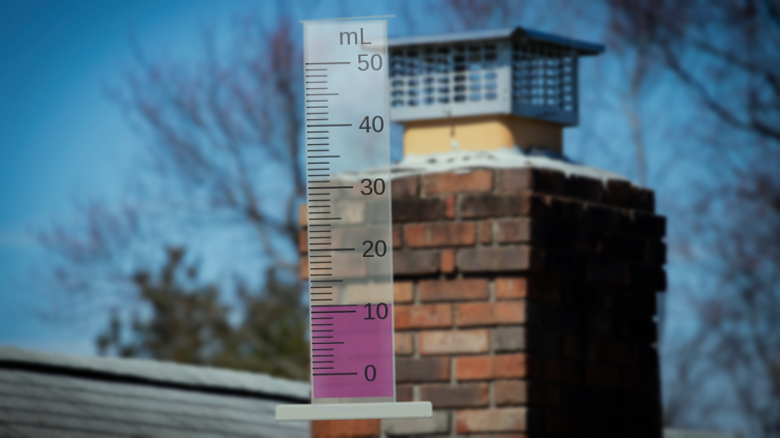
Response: 11 mL
